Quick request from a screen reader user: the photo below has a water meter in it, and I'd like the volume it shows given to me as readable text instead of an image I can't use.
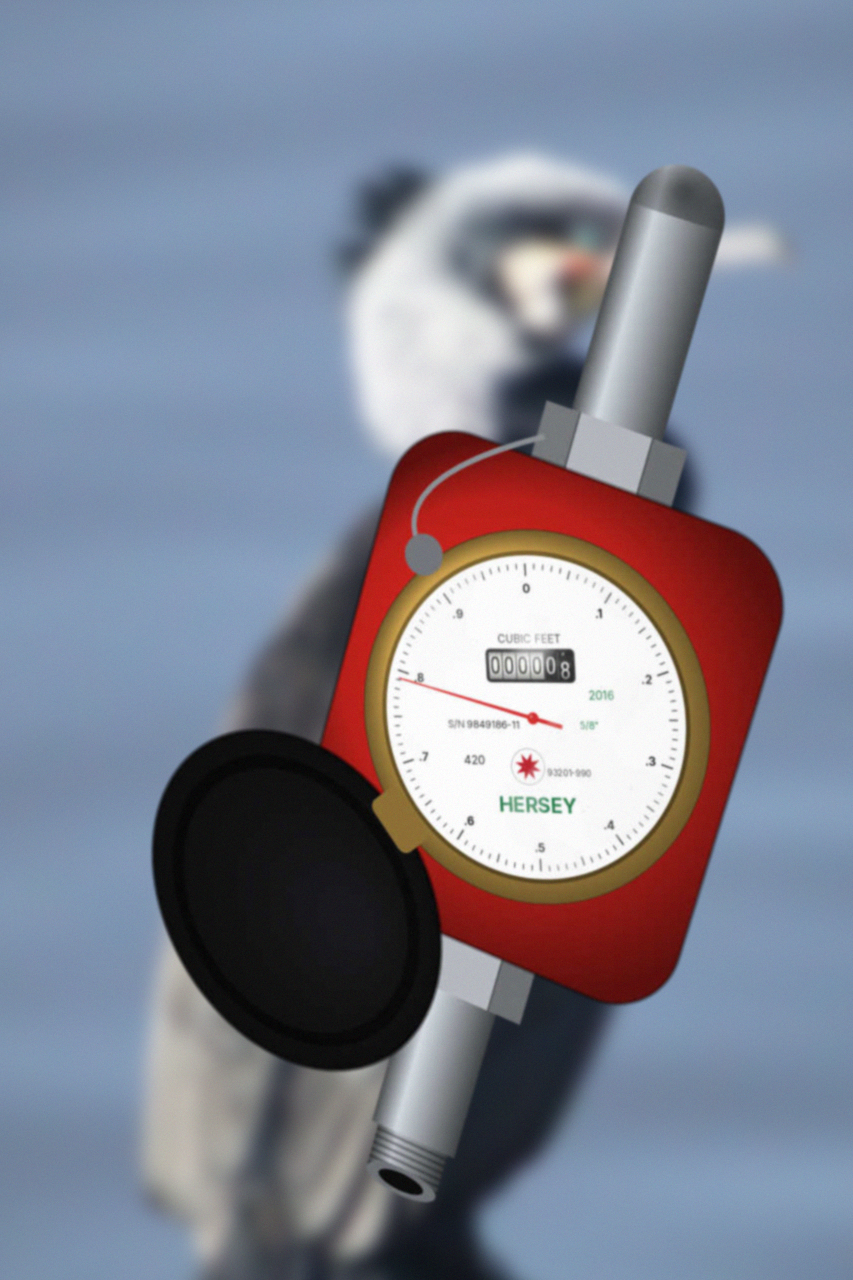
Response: 7.79 ft³
